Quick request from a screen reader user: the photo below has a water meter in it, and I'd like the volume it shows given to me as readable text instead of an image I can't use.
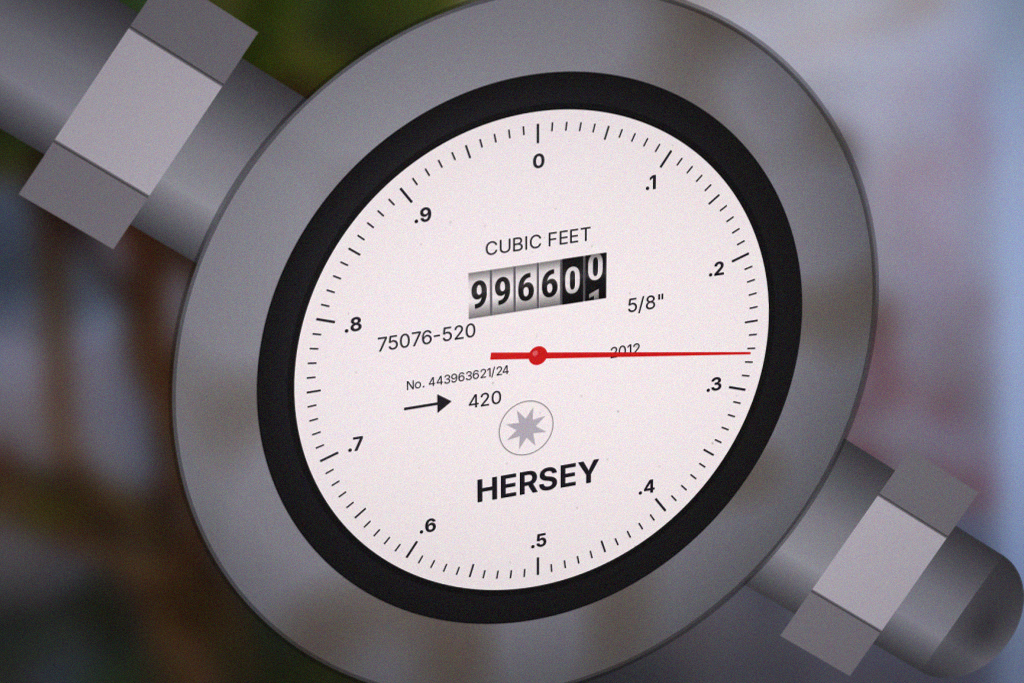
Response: 996600.27 ft³
